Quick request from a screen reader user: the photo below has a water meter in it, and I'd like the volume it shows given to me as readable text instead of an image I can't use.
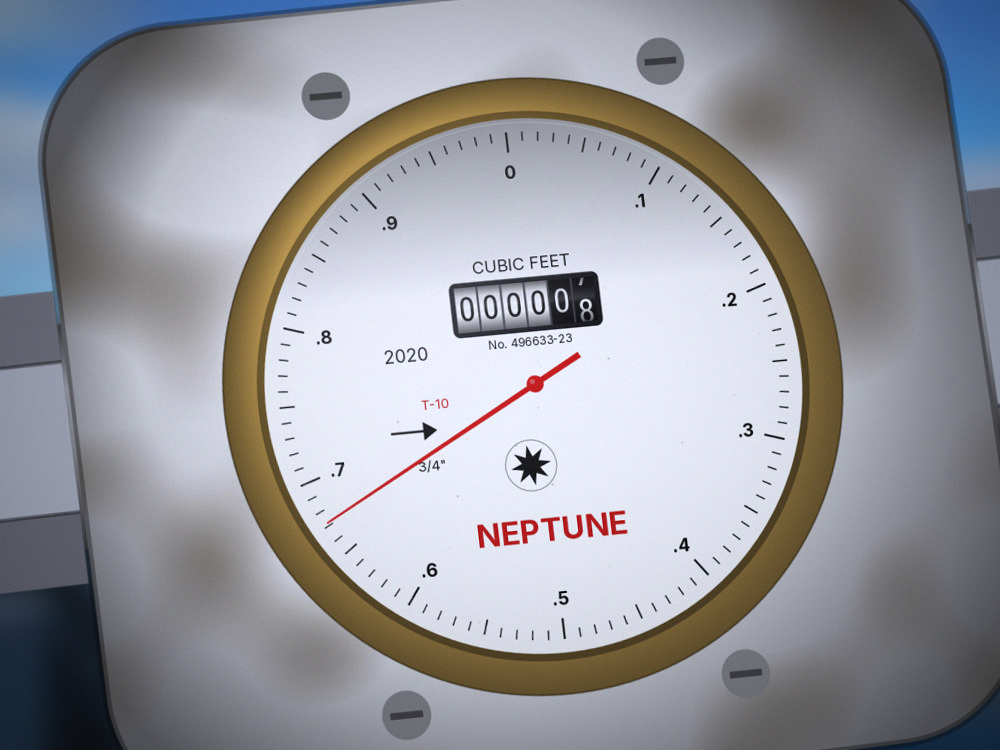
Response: 7.67 ft³
